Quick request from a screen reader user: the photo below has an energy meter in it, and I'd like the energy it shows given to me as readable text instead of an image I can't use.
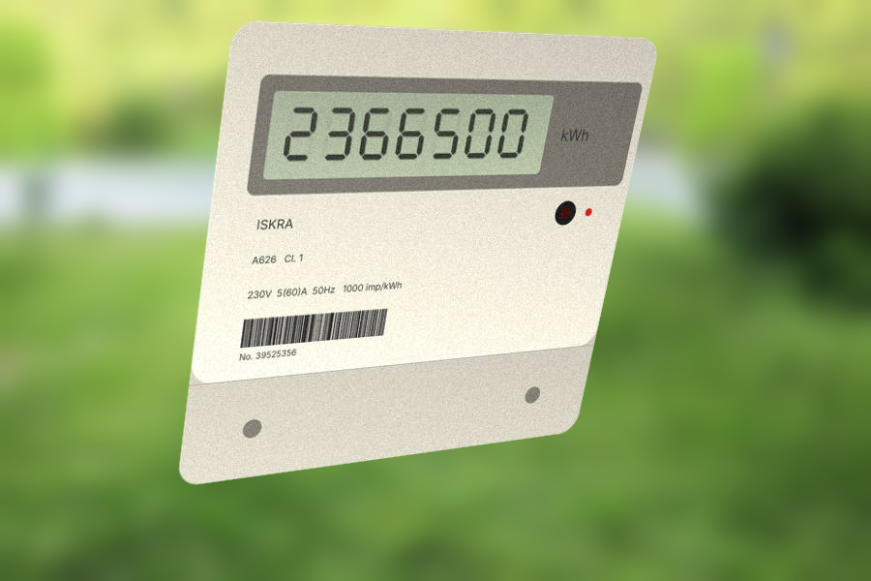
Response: 2366500 kWh
